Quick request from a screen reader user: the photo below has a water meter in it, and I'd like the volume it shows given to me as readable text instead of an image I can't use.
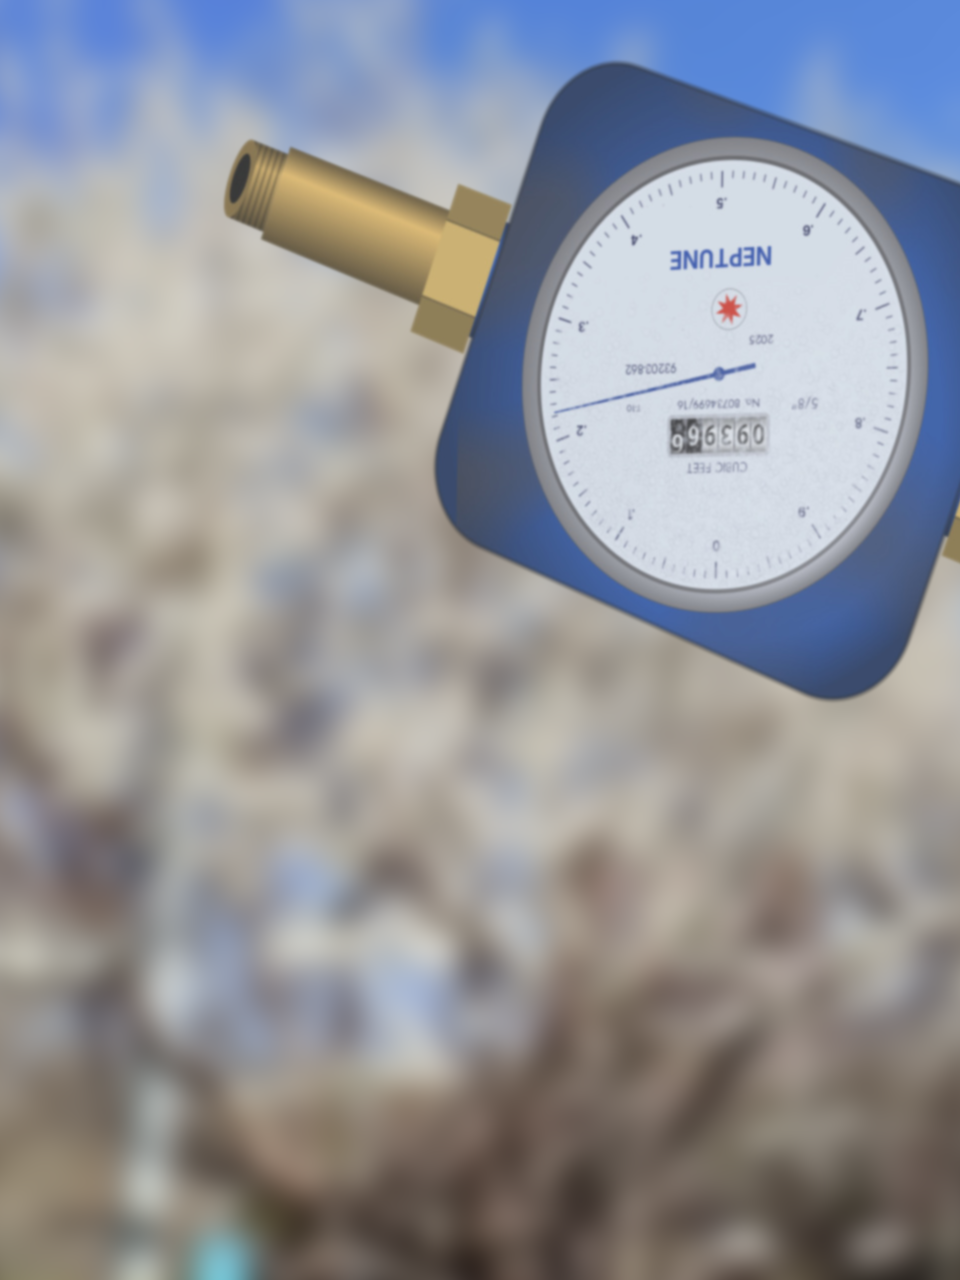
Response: 93966.22 ft³
